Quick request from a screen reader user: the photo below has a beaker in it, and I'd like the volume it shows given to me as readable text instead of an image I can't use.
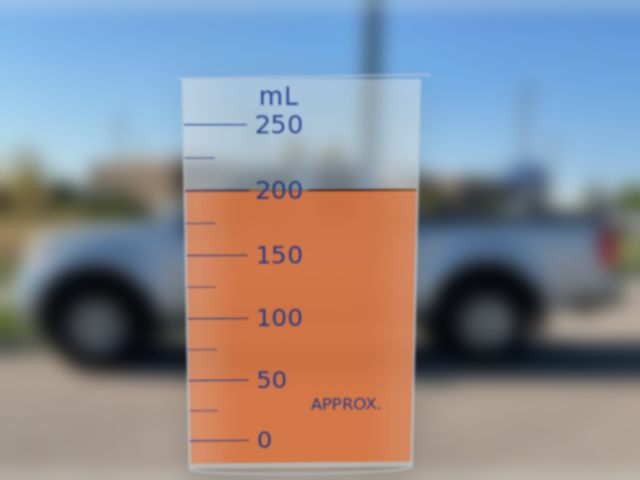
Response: 200 mL
